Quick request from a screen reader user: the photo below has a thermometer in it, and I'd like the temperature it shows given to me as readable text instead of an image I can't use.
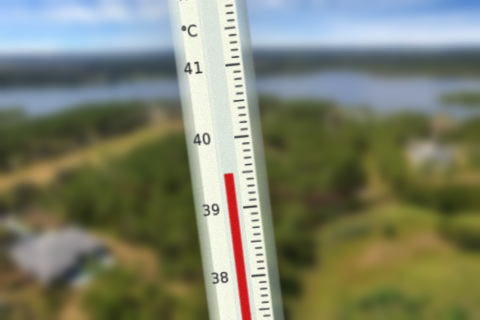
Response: 39.5 °C
